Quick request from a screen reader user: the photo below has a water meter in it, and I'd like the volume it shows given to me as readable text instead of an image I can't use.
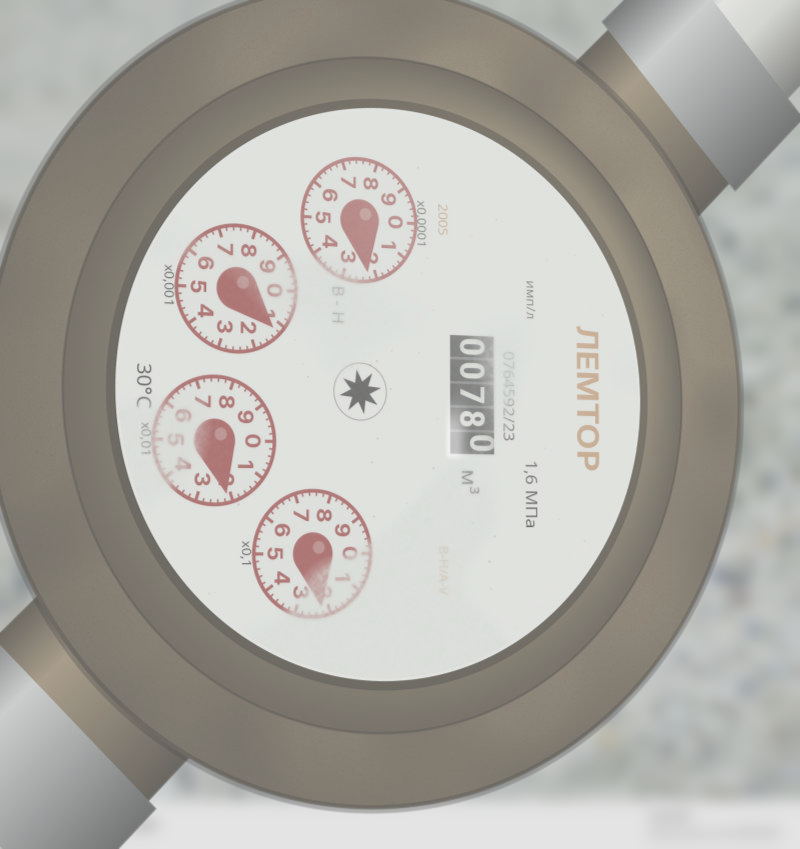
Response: 780.2212 m³
